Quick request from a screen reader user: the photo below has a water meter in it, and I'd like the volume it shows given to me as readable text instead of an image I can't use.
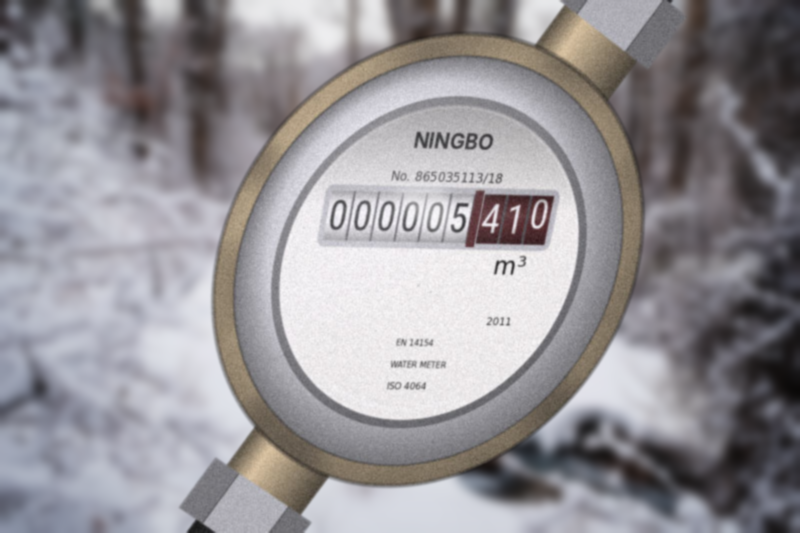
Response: 5.410 m³
